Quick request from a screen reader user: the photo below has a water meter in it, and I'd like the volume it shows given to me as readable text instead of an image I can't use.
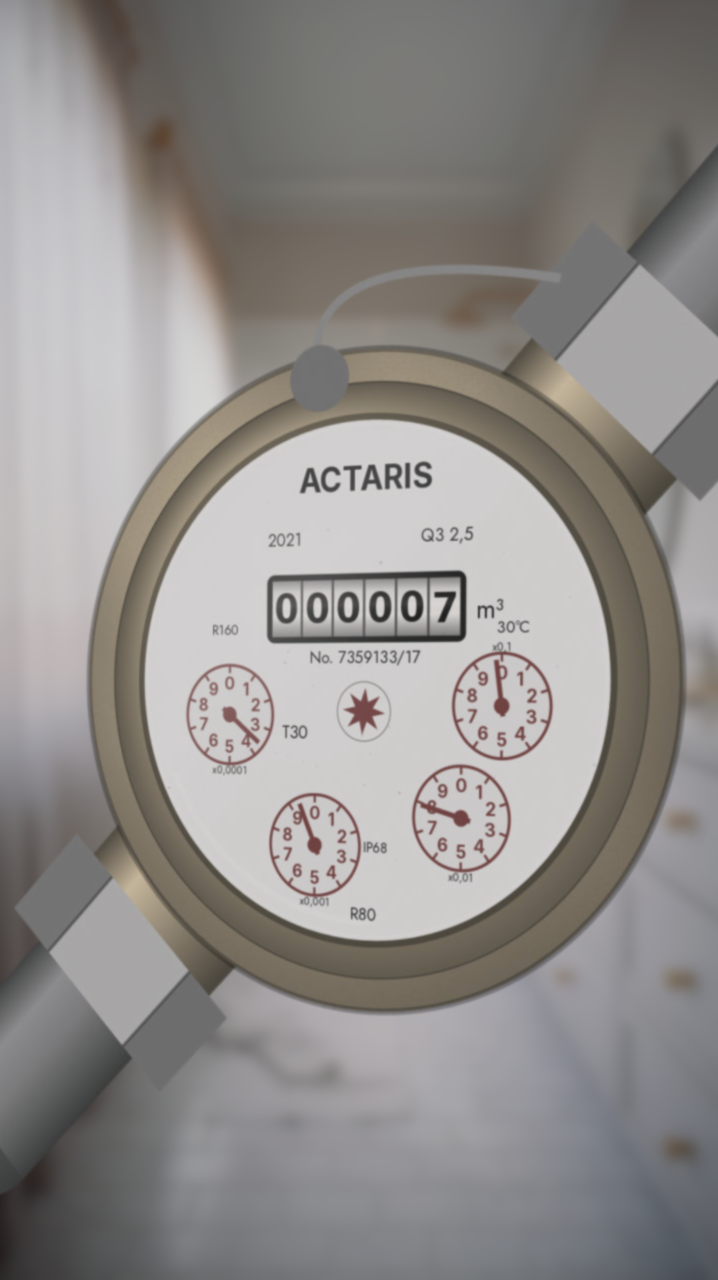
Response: 6.9793 m³
